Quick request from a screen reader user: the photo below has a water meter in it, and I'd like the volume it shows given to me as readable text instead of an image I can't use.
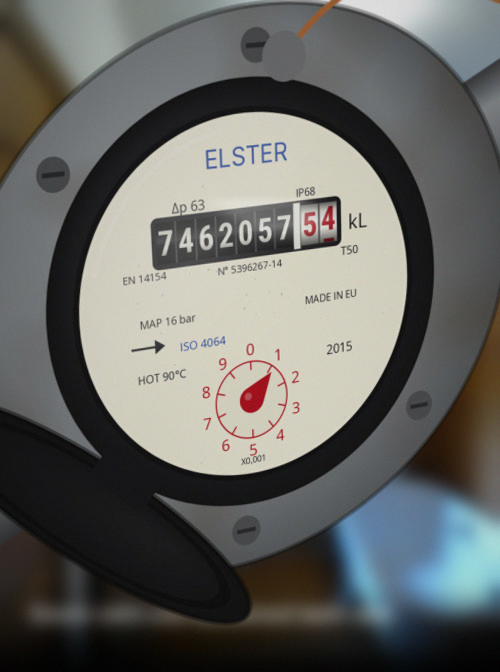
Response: 7462057.541 kL
